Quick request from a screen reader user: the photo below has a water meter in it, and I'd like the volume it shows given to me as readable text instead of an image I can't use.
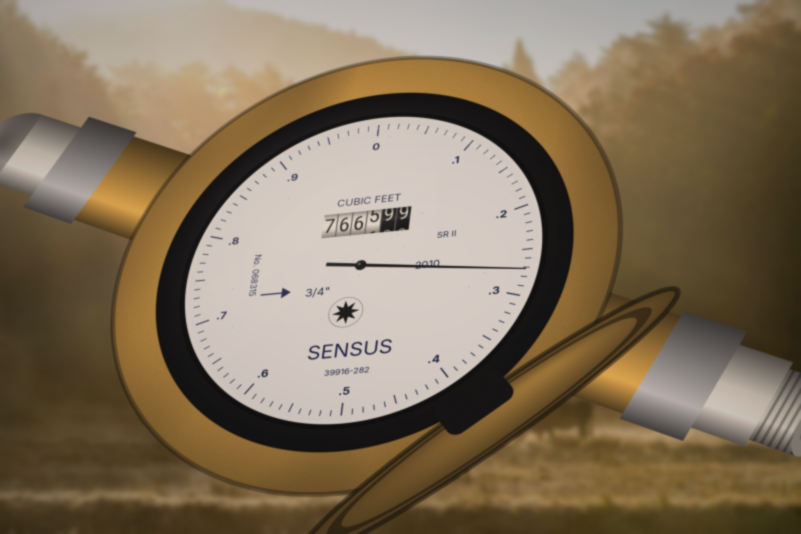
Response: 766599.27 ft³
